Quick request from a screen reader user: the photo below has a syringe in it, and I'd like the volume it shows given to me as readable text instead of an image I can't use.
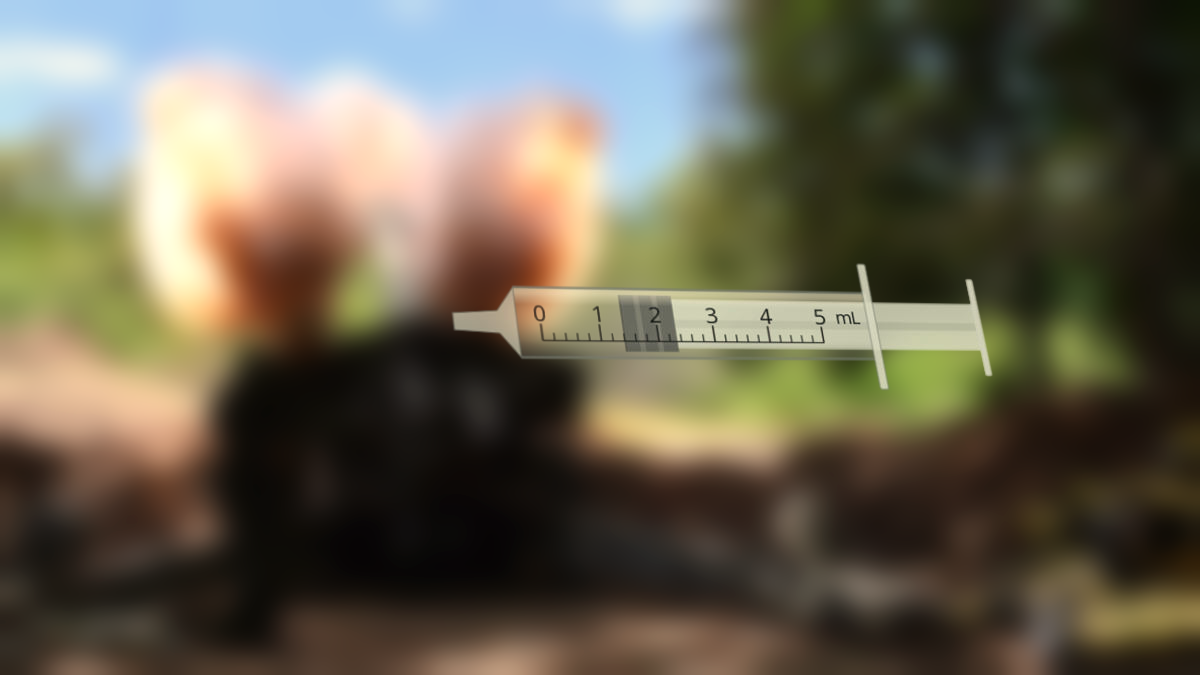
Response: 1.4 mL
